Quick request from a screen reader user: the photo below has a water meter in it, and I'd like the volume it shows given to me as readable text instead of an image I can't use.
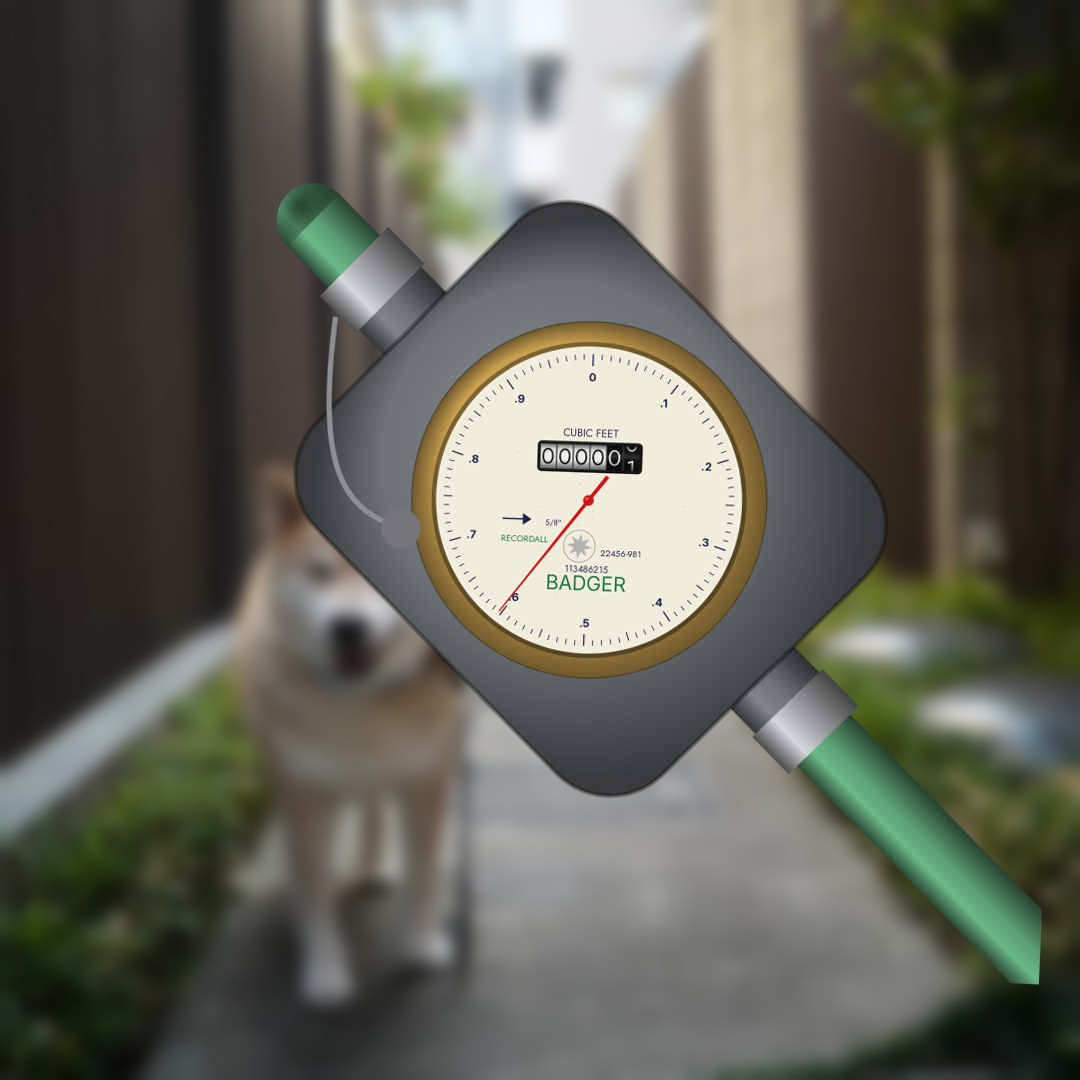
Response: 0.60 ft³
